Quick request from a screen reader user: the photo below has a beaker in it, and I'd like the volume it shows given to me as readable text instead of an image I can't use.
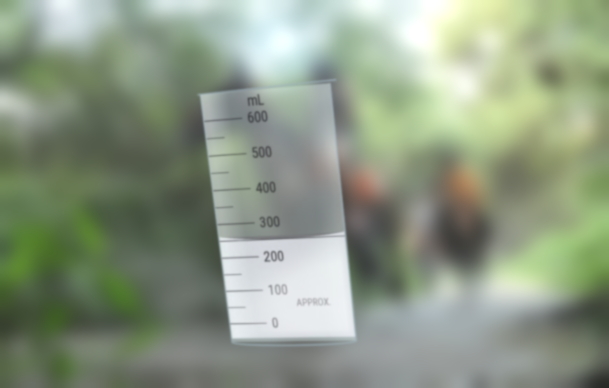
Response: 250 mL
